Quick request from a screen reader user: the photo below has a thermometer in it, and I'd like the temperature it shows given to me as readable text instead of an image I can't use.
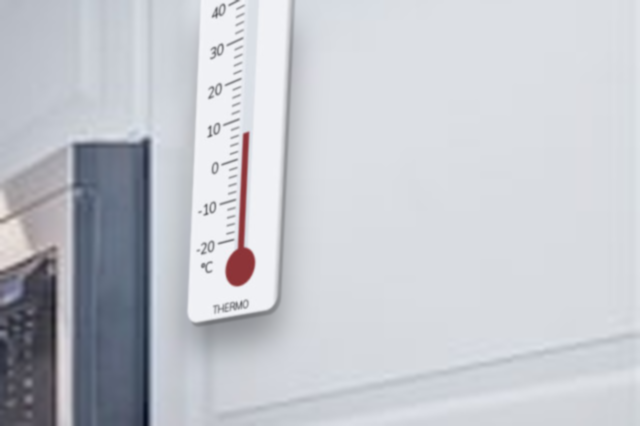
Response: 6 °C
